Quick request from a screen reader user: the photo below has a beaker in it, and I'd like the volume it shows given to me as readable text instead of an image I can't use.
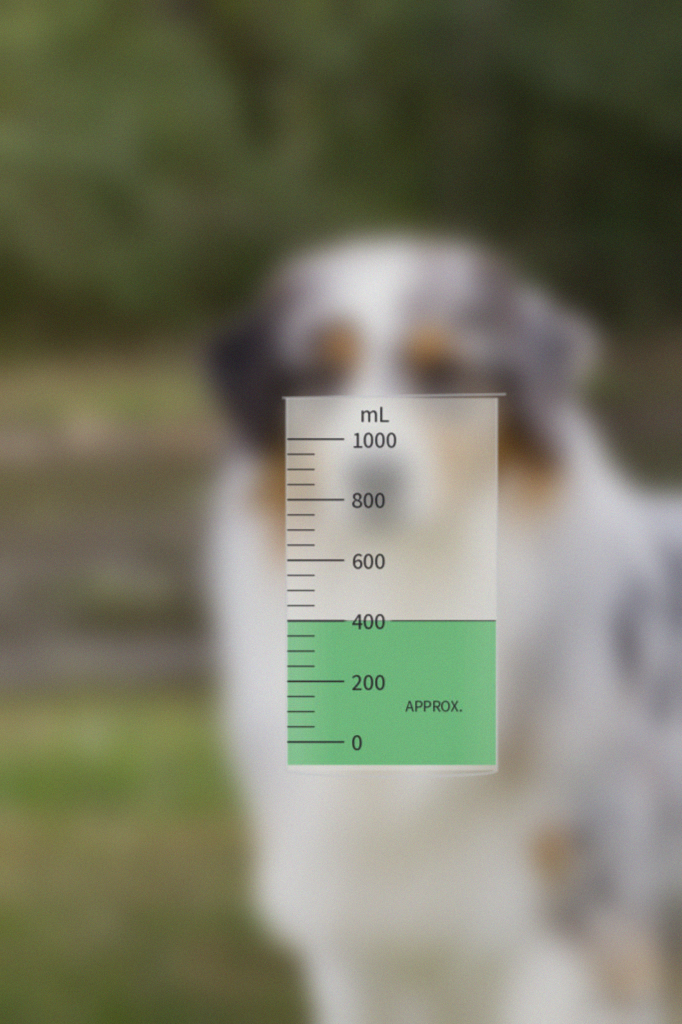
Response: 400 mL
